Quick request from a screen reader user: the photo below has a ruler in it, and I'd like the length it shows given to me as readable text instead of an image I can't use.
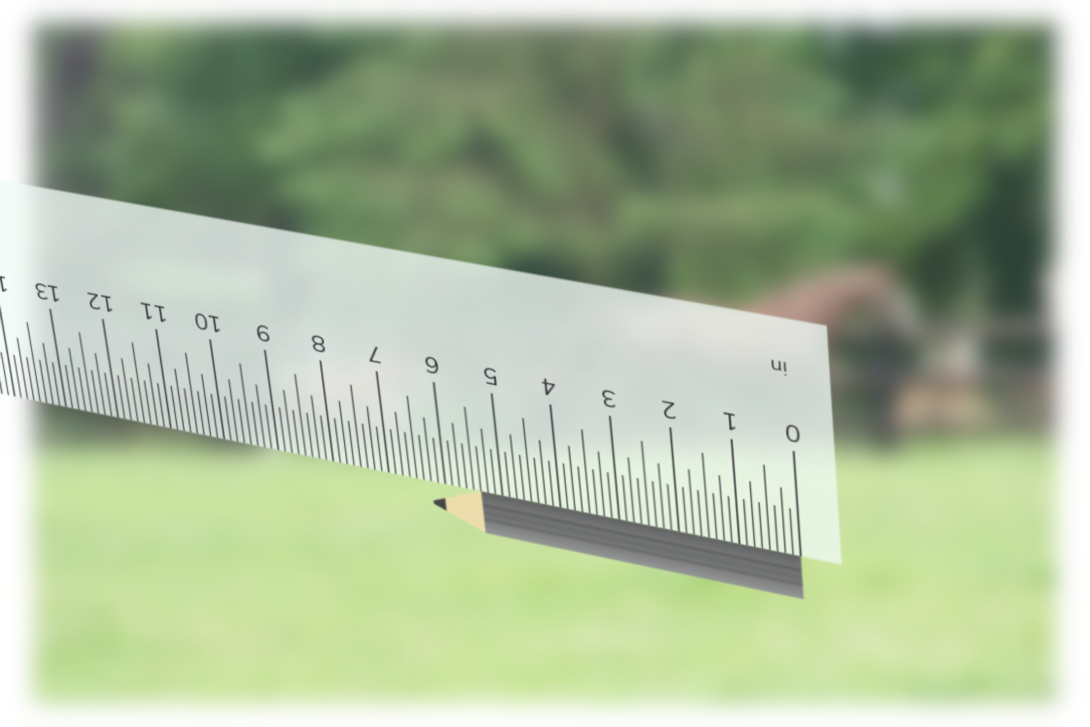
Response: 6.25 in
